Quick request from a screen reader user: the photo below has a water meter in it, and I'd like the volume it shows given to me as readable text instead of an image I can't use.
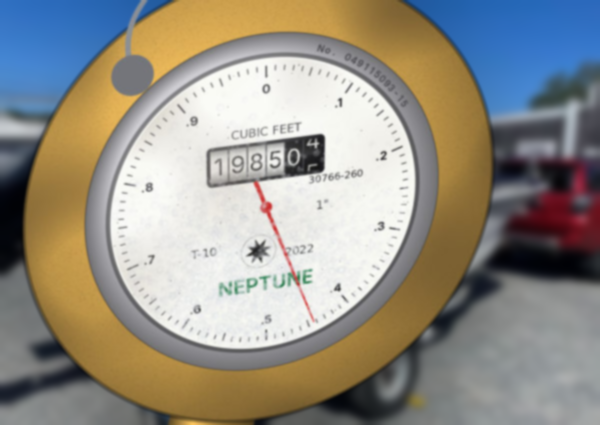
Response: 198504.44 ft³
